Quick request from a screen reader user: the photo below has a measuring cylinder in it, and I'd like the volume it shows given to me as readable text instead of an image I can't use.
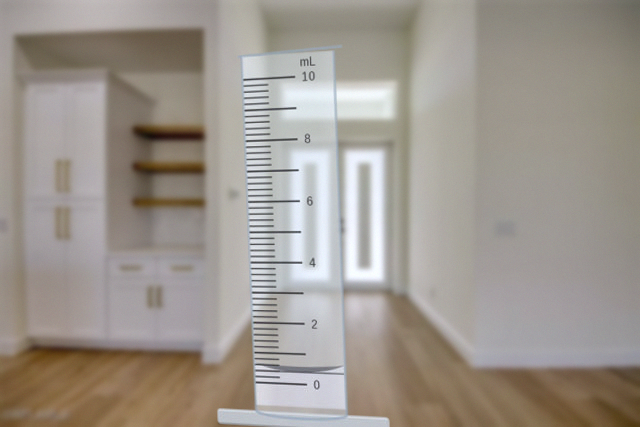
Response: 0.4 mL
